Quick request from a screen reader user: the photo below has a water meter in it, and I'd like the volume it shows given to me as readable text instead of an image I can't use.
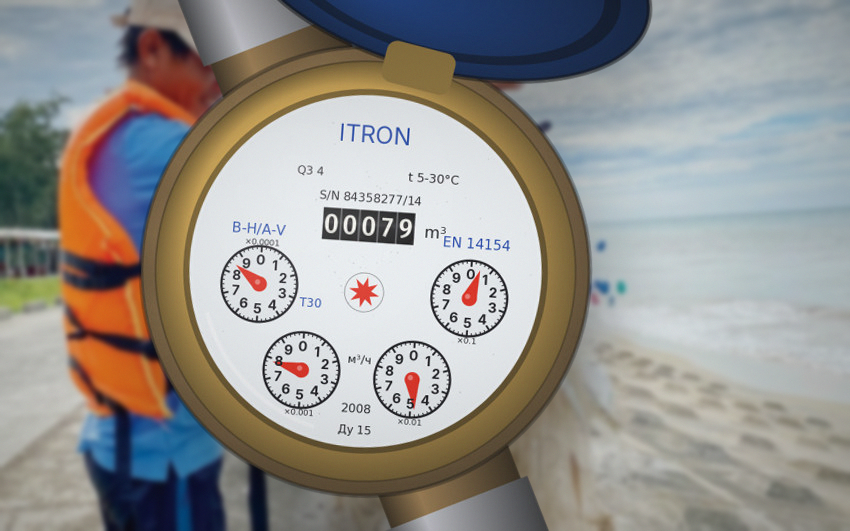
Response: 79.0478 m³
